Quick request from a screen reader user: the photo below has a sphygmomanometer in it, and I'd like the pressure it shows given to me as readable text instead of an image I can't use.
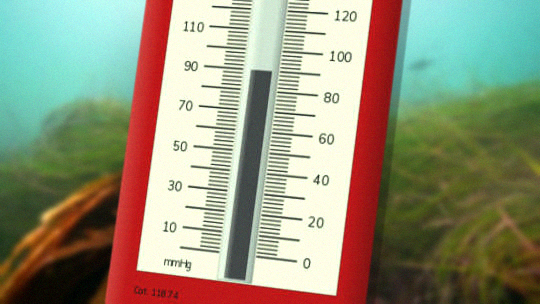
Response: 90 mmHg
